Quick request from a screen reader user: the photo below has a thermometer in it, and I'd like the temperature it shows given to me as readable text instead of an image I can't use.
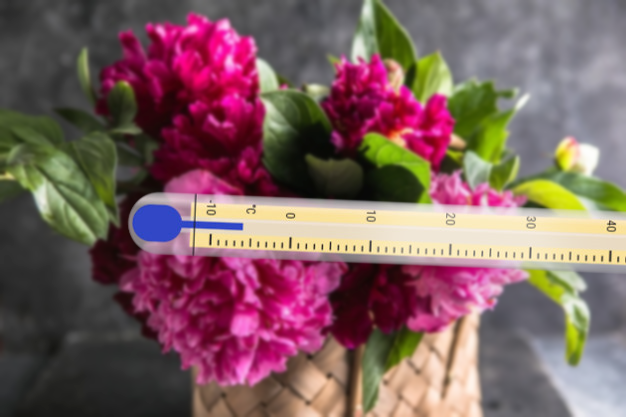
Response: -6 °C
